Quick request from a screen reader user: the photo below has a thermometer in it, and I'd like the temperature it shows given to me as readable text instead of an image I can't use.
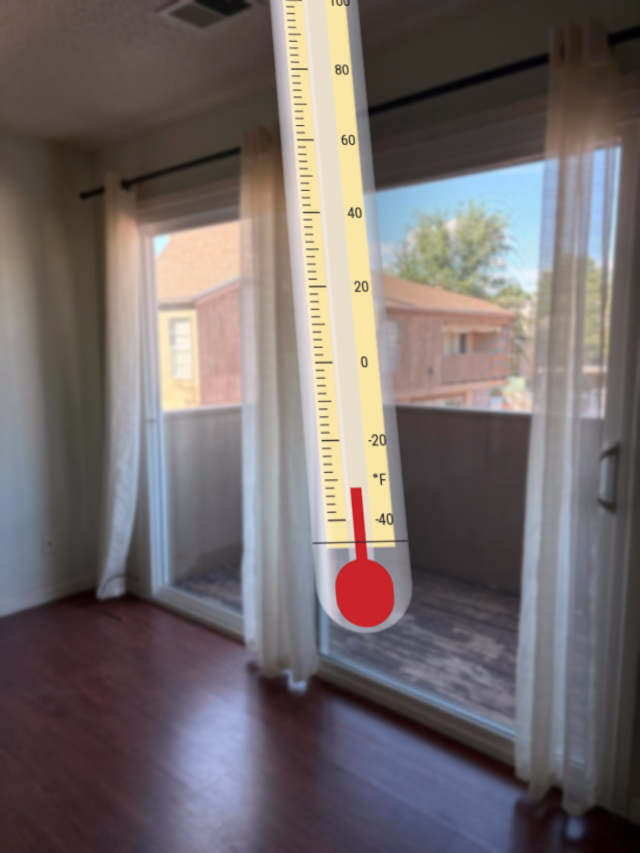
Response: -32 °F
